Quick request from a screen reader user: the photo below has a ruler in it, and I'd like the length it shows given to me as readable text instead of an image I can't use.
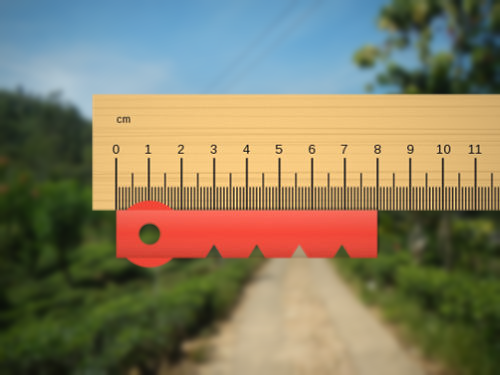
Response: 8 cm
